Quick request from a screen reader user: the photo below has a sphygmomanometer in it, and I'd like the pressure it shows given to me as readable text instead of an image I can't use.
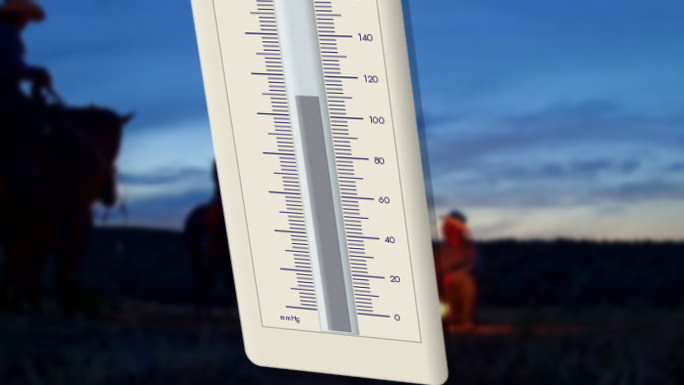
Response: 110 mmHg
